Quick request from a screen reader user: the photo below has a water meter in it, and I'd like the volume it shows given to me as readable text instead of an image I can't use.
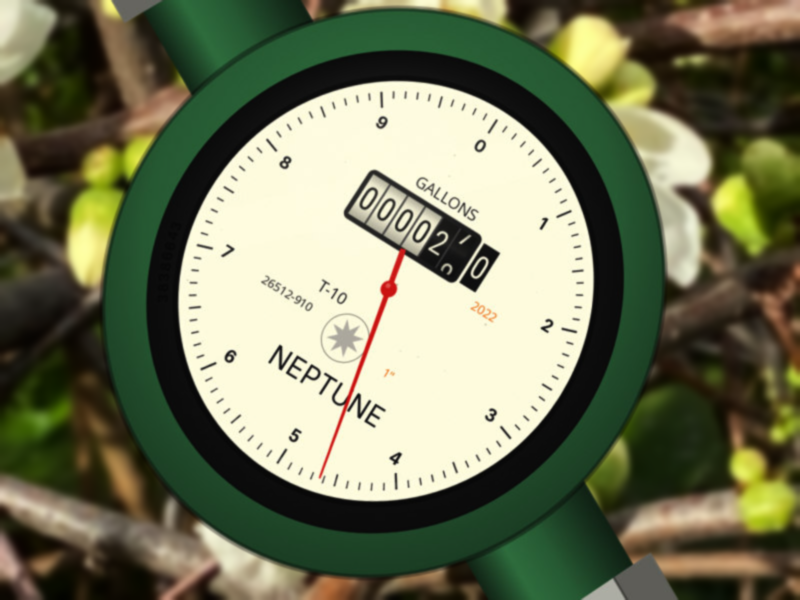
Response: 274.6 gal
